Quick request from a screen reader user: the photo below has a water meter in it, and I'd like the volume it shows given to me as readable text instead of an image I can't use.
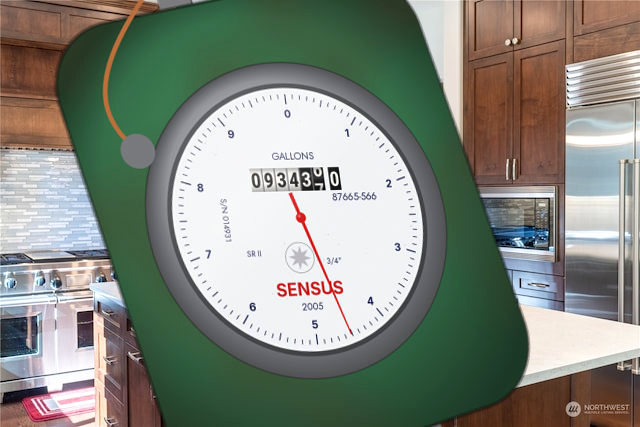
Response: 934364.5 gal
